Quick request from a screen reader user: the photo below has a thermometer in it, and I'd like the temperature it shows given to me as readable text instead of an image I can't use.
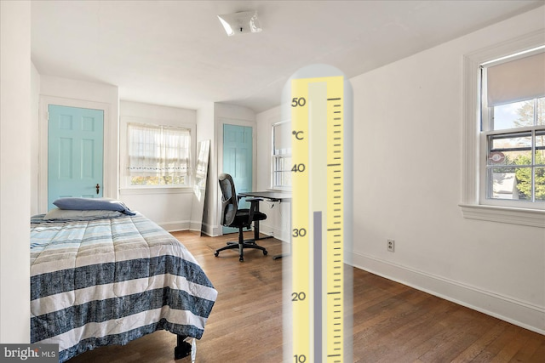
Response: 33 °C
